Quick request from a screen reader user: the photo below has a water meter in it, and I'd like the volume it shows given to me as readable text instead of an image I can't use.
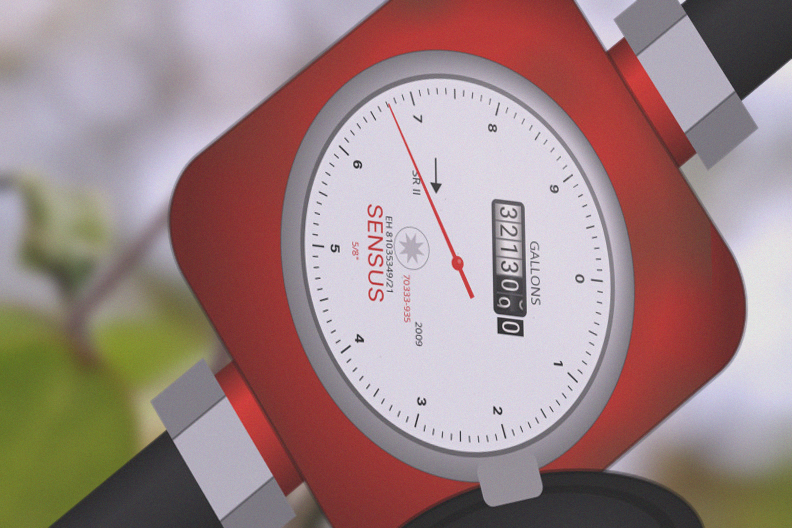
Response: 3213086.7 gal
